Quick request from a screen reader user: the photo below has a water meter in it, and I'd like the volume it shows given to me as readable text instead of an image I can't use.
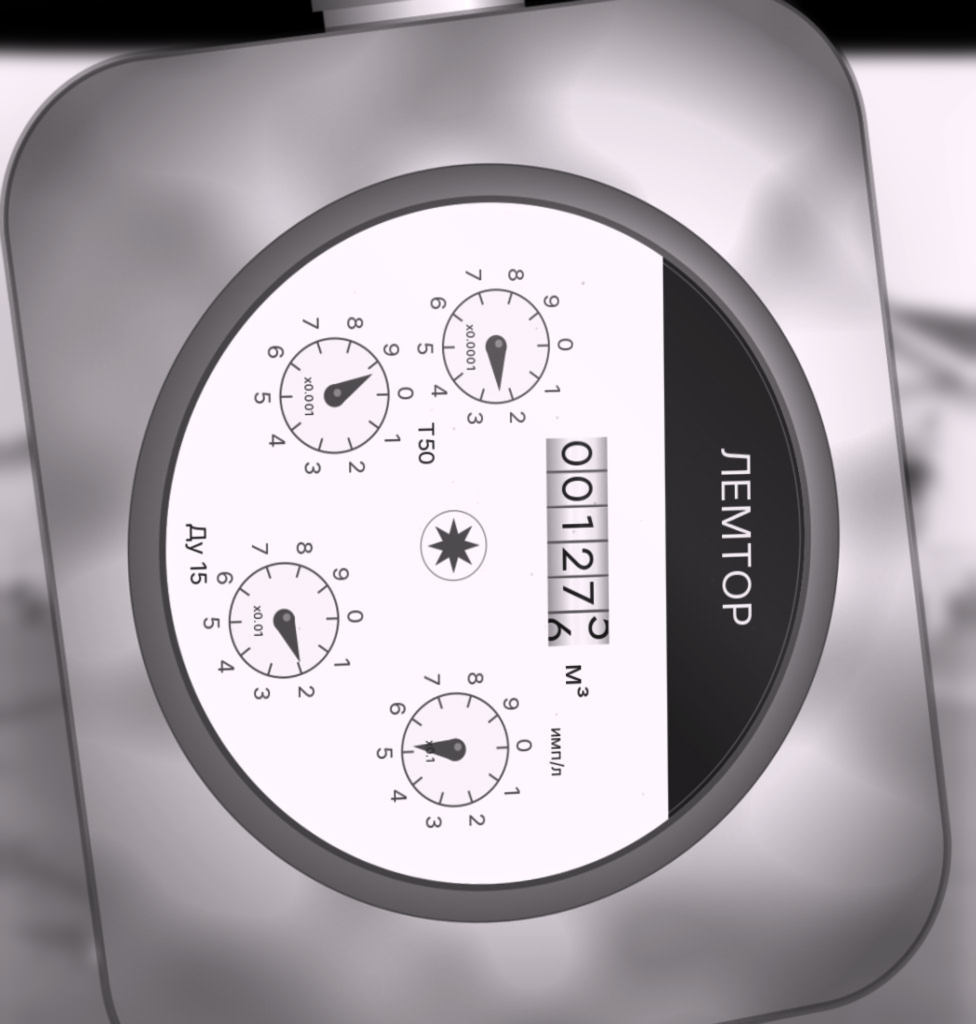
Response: 1275.5192 m³
